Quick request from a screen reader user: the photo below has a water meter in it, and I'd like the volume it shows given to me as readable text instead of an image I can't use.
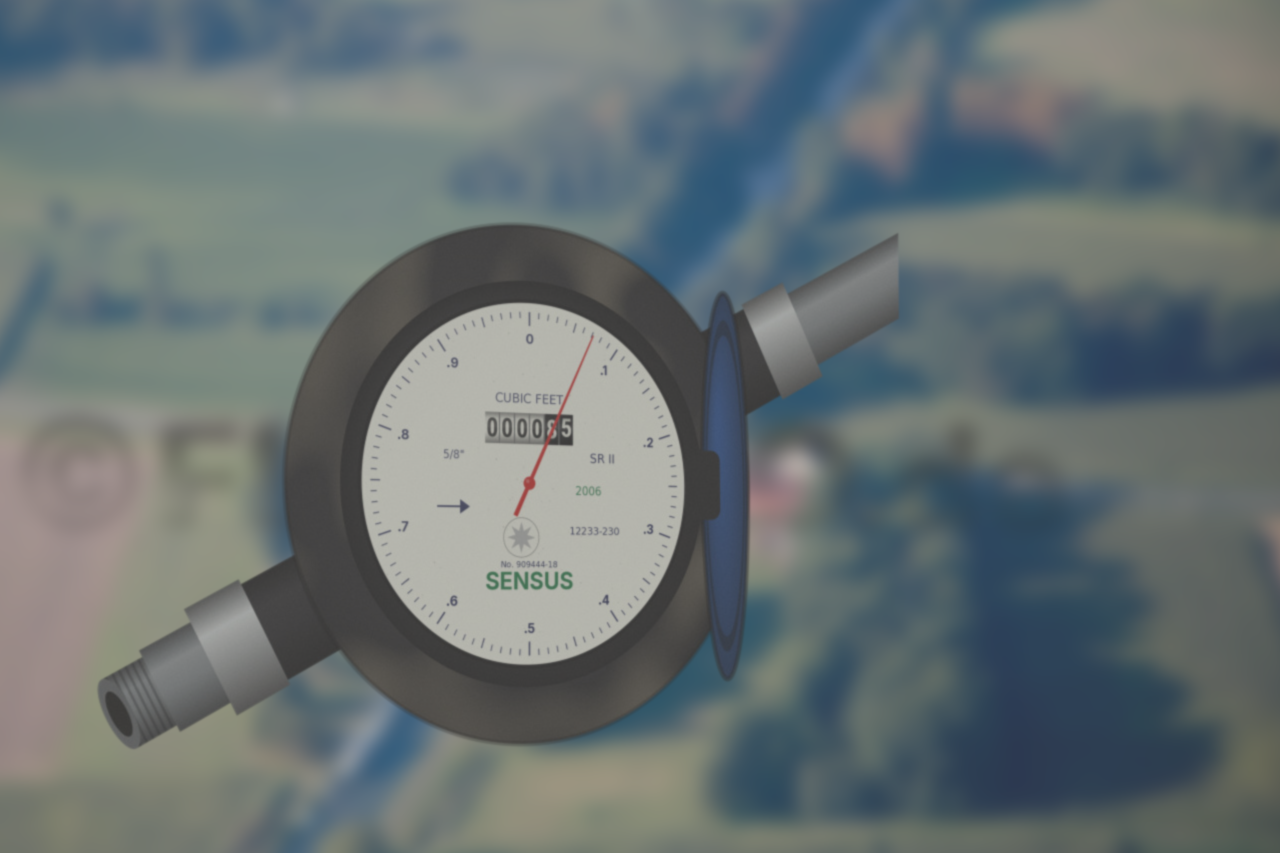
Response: 85.07 ft³
